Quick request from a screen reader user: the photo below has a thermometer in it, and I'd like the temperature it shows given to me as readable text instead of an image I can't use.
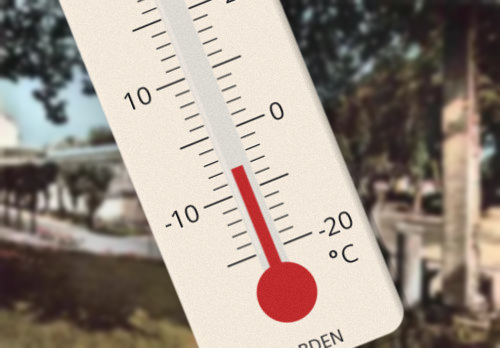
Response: -6 °C
